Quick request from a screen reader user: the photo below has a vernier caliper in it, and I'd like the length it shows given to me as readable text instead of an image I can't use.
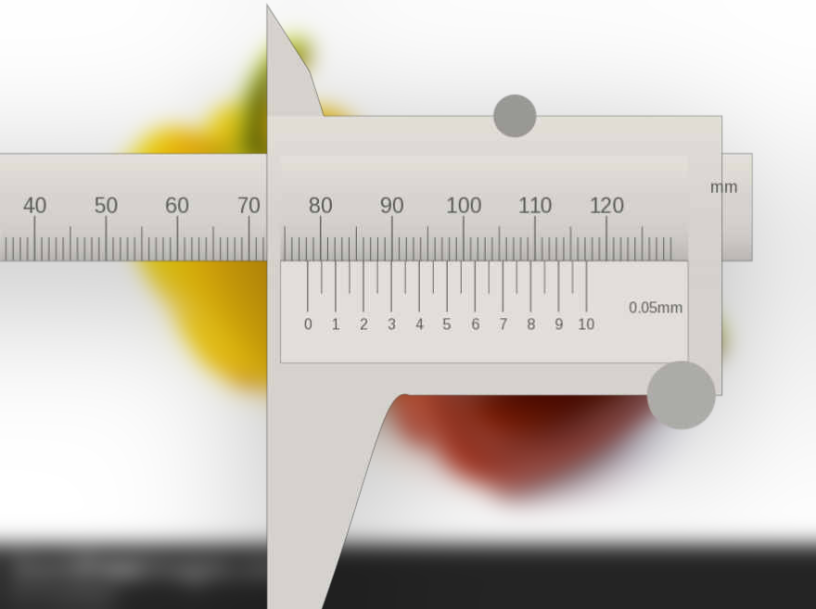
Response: 78.2 mm
